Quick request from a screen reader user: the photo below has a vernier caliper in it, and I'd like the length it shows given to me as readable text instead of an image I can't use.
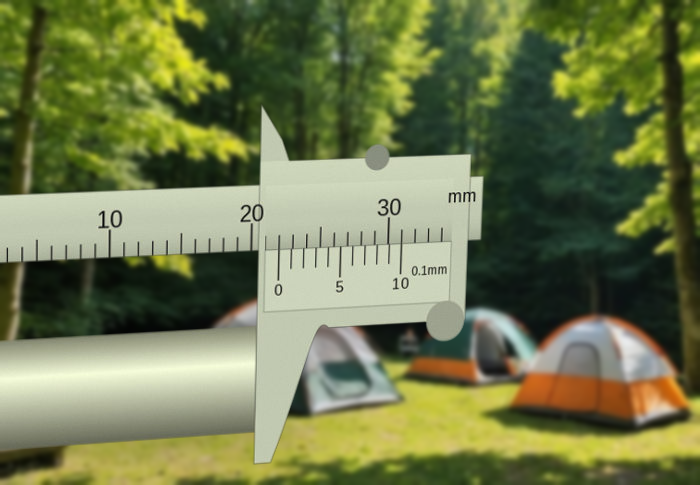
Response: 22.0 mm
